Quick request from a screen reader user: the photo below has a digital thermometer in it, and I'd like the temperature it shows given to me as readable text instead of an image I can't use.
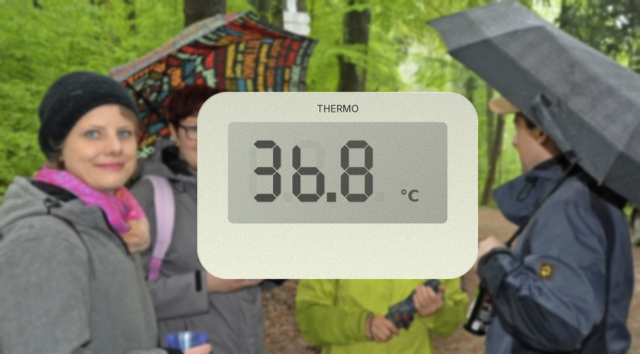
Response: 36.8 °C
